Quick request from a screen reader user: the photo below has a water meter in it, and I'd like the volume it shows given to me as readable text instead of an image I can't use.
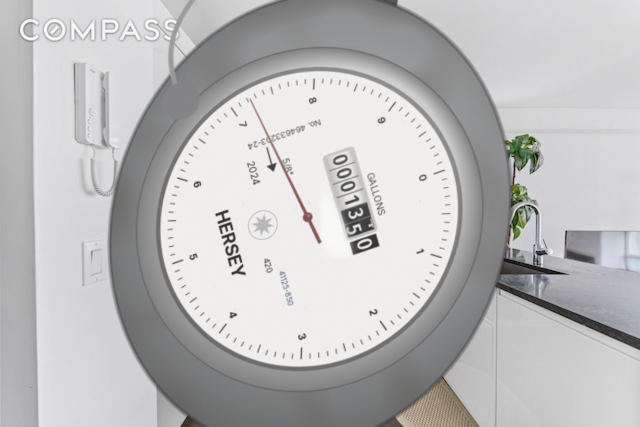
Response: 1347.2 gal
